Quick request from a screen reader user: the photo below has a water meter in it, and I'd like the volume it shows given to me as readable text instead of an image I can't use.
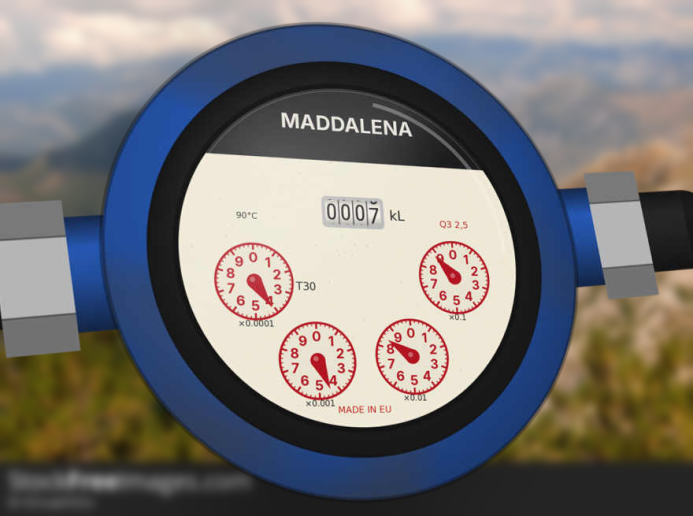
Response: 6.8844 kL
